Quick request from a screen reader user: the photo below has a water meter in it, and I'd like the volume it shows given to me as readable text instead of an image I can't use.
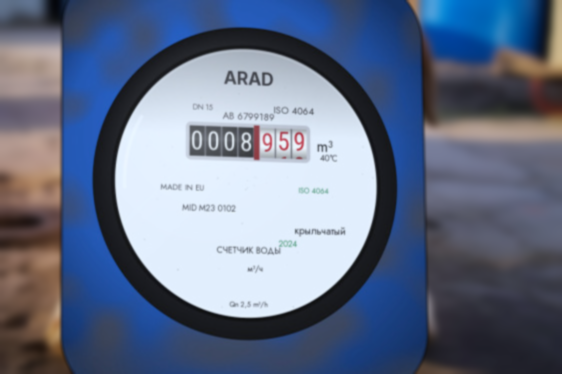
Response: 8.959 m³
